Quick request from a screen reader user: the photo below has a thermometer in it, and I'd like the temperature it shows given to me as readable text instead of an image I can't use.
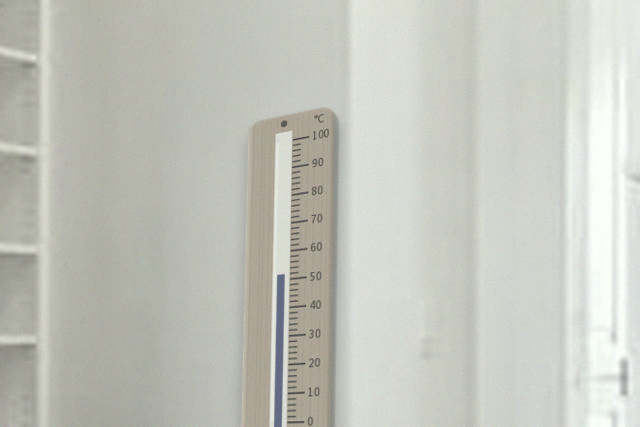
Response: 52 °C
